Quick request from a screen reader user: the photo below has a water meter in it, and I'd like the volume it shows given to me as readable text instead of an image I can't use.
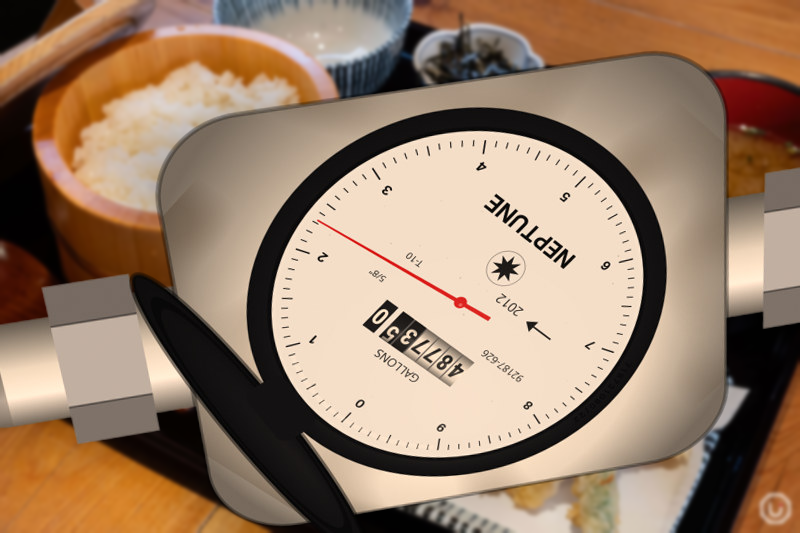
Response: 4877352.3 gal
